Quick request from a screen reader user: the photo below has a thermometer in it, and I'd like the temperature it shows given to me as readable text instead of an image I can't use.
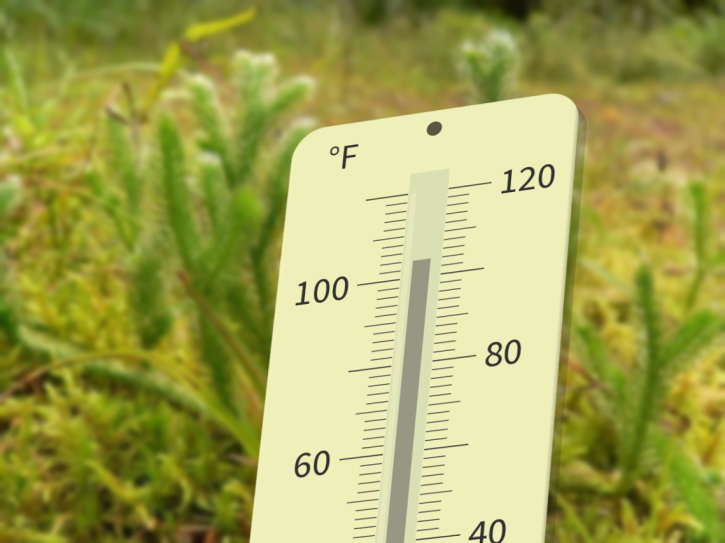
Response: 104 °F
